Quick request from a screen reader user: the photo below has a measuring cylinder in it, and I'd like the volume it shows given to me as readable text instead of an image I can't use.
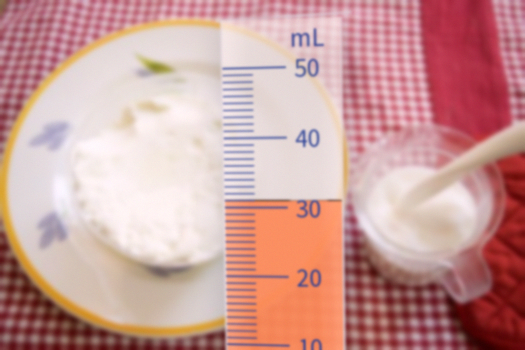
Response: 31 mL
